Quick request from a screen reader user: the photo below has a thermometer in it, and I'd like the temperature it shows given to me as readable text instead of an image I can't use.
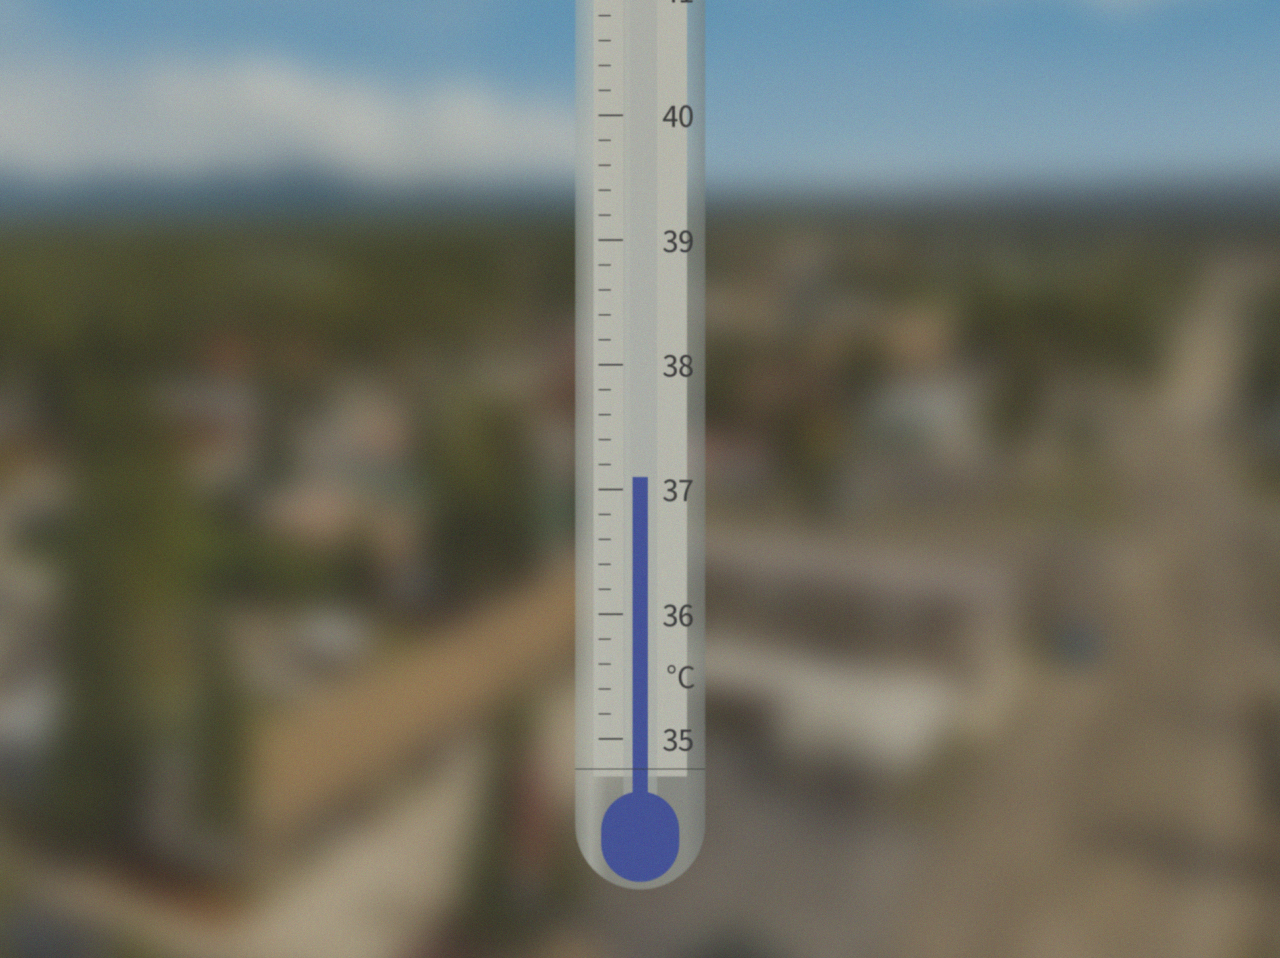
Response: 37.1 °C
